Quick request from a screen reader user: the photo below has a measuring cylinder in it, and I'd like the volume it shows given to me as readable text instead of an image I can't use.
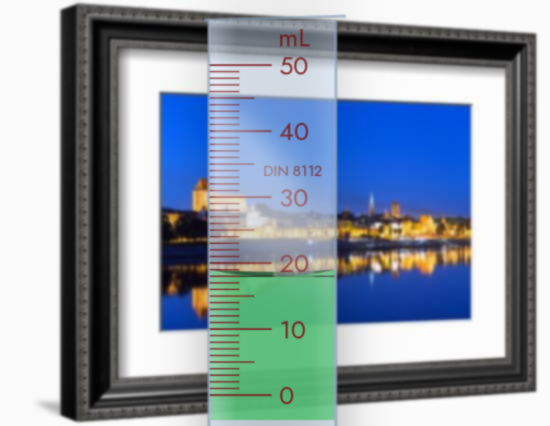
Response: 18 mL
